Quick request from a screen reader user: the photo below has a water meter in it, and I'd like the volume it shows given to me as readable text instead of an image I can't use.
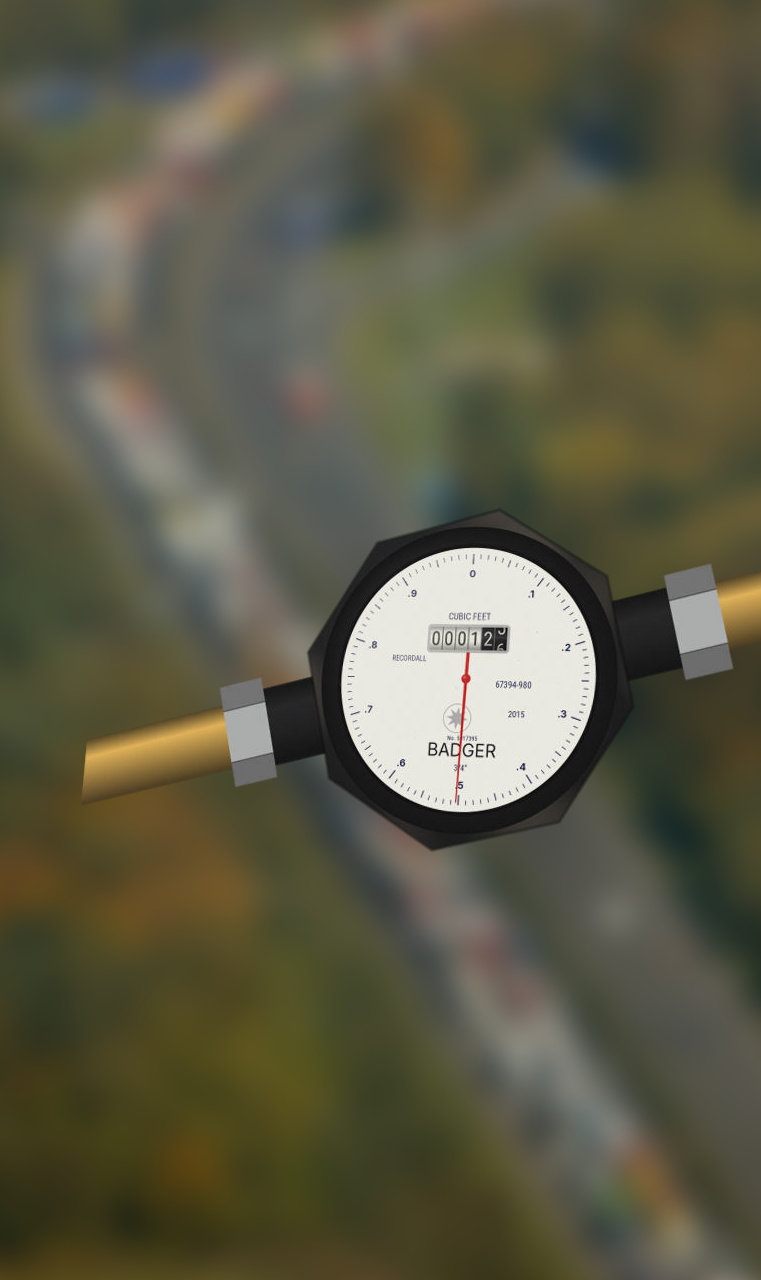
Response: 125.50 ft³
